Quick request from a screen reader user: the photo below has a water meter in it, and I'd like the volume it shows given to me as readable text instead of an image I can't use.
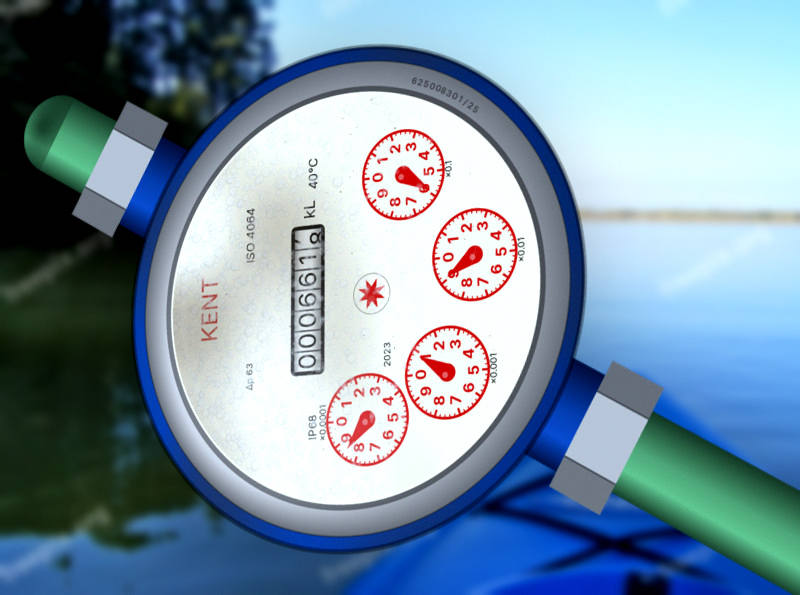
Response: 6617.5908 kL
